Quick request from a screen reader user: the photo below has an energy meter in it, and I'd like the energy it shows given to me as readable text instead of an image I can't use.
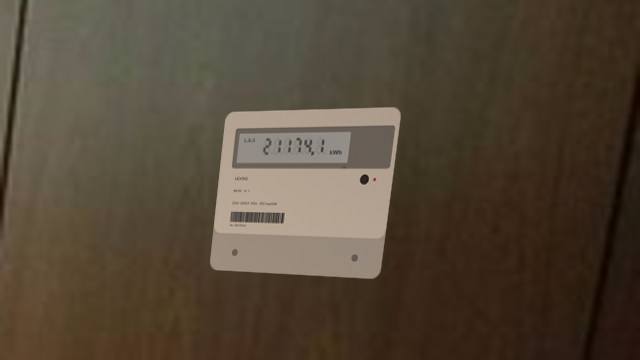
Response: 21174.1 kWh
